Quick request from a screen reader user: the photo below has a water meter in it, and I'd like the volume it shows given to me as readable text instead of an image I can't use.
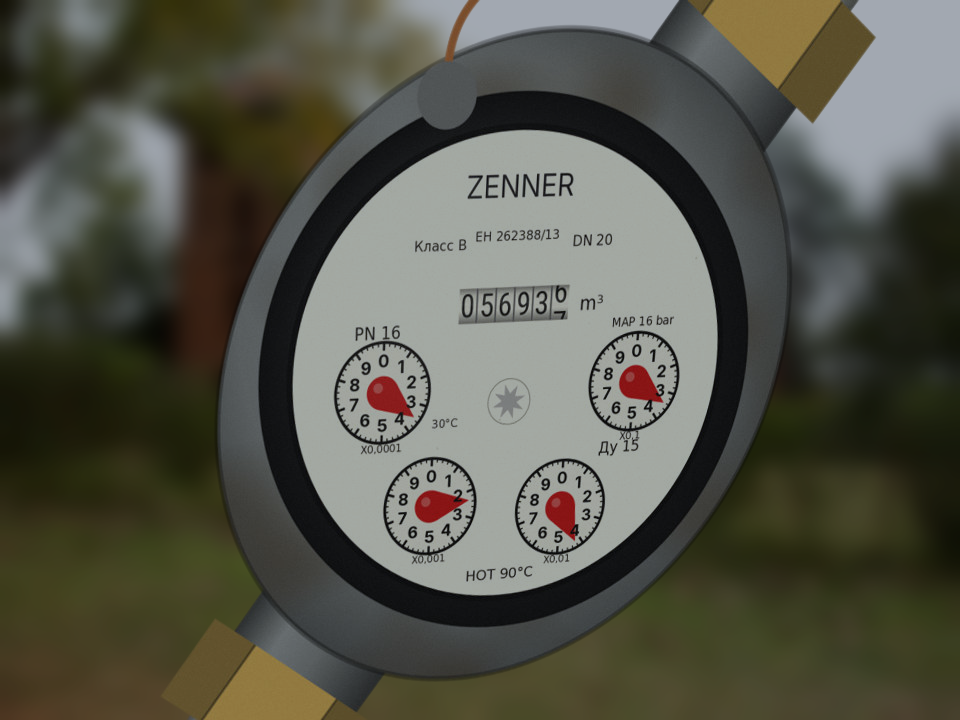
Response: 56936.3423 m³
